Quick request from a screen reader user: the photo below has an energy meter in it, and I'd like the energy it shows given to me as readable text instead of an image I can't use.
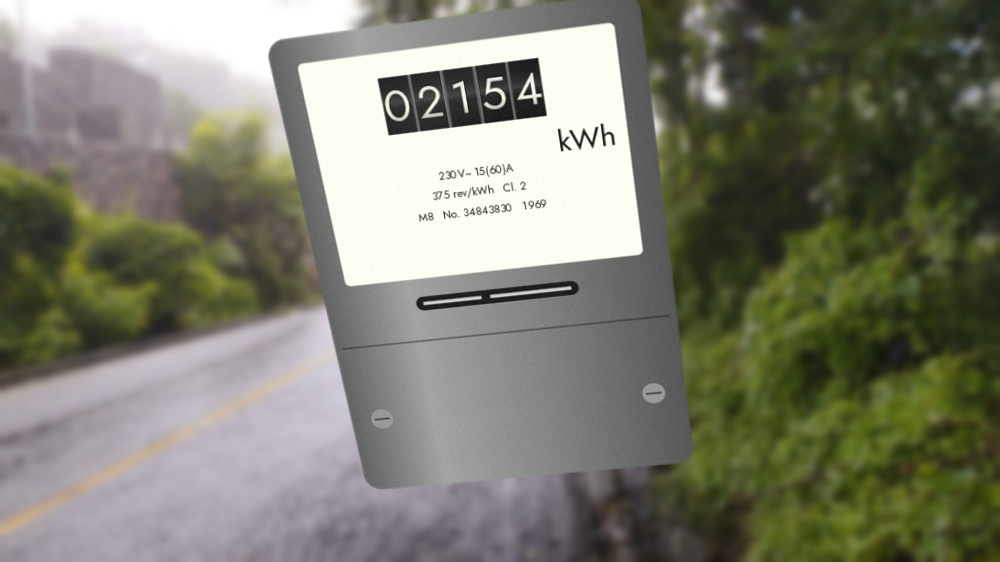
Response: 2154 kWh
